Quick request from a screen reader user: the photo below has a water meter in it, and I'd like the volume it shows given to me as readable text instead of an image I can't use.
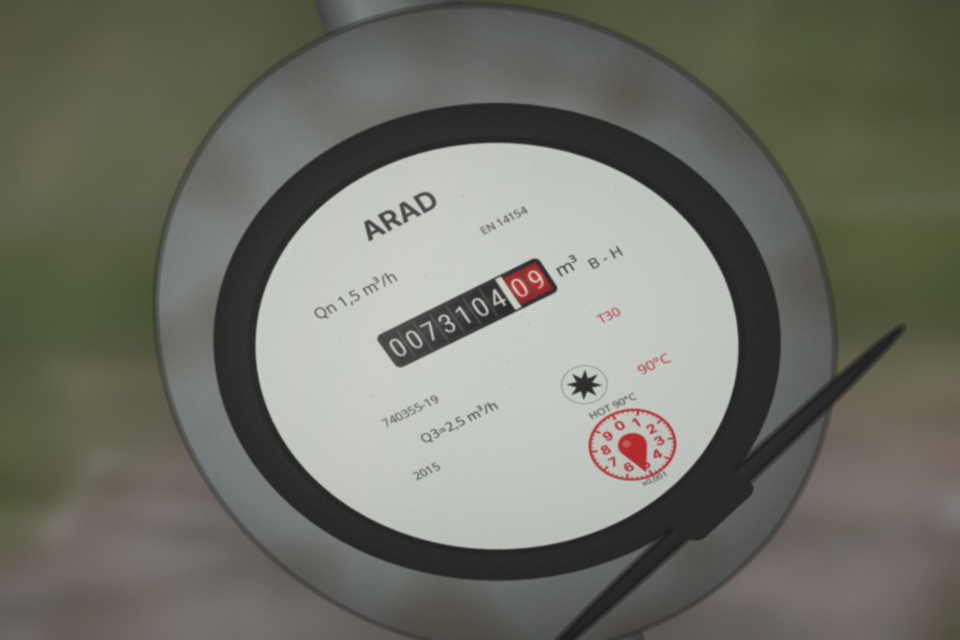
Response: 73104.095 m³
